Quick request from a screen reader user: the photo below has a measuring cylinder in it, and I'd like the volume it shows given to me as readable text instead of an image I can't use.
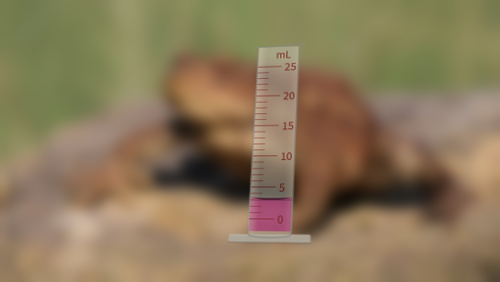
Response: 3 mL
